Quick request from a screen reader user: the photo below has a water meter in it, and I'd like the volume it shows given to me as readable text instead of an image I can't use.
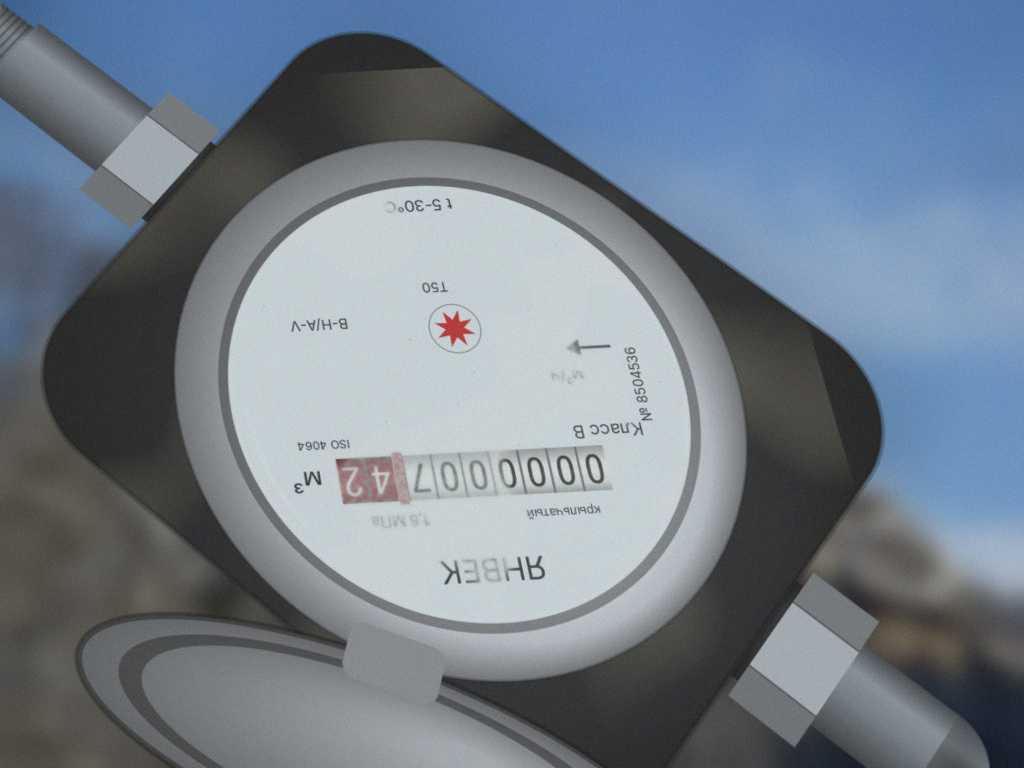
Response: 7.42 m³
